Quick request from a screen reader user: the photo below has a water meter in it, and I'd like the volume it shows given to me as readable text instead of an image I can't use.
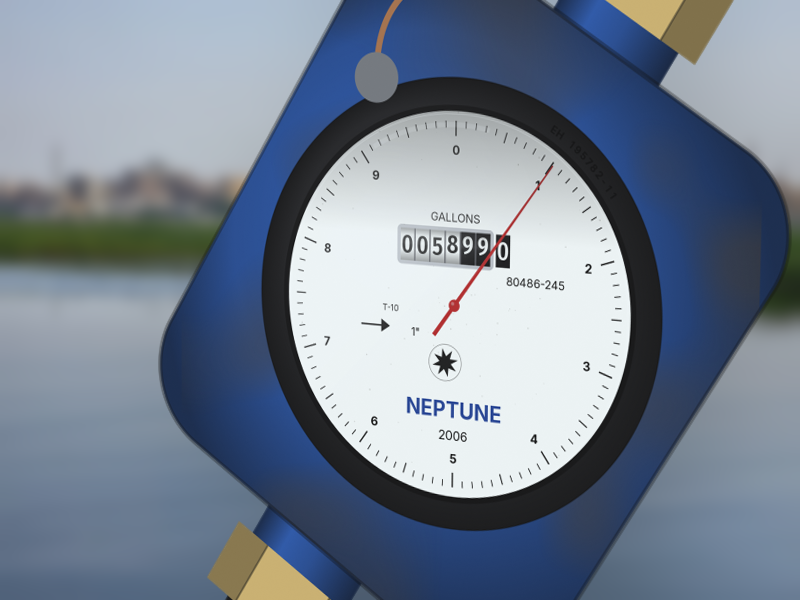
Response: 58991.0 gal
